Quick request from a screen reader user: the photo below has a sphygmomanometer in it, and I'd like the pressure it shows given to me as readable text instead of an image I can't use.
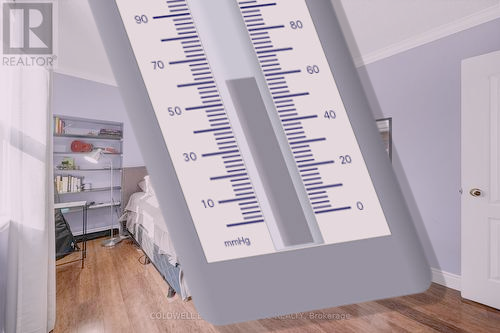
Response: 60 mmHg
